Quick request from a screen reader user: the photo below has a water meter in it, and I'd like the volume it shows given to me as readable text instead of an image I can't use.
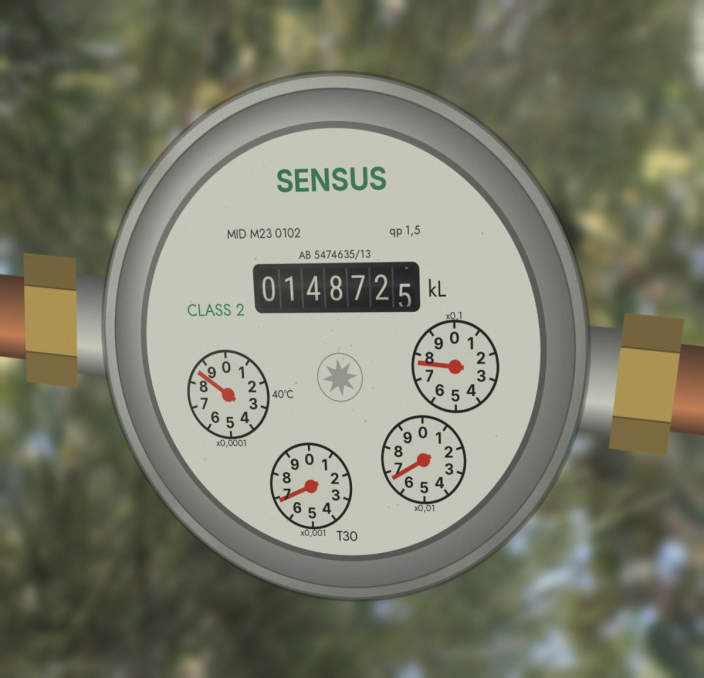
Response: 148724.7668 kL
